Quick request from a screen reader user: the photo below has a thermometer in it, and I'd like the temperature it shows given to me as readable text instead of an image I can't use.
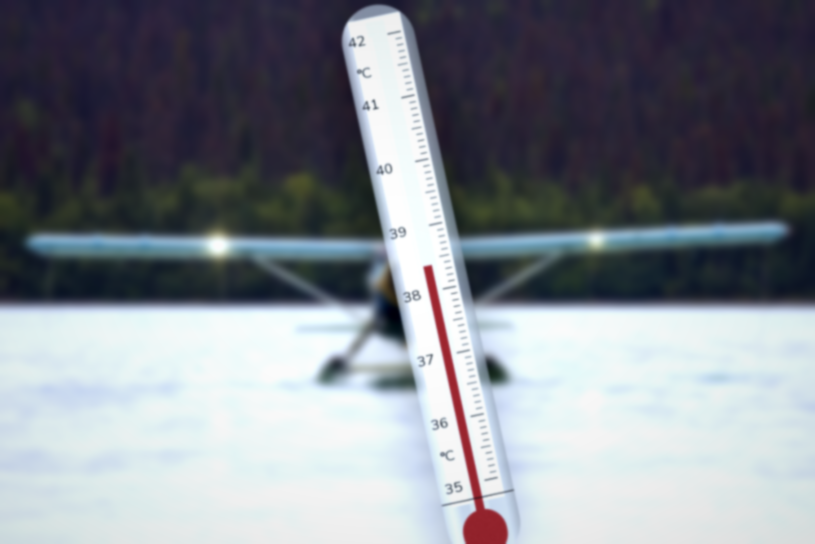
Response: 38.4 °C
